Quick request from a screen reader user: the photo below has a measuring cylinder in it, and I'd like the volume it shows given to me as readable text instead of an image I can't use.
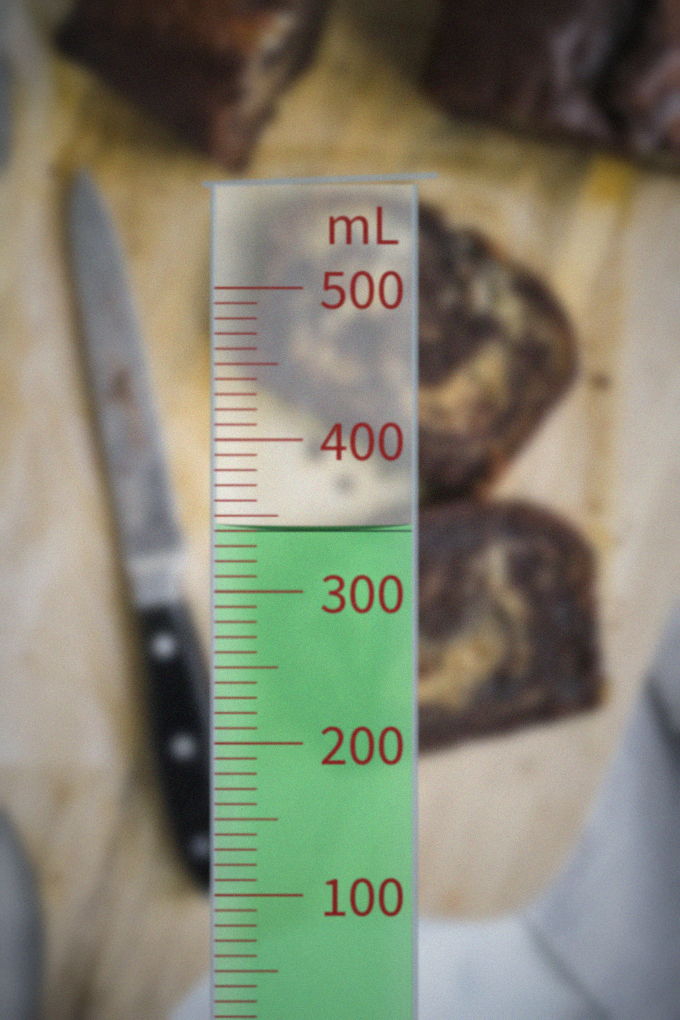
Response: 340 mL
